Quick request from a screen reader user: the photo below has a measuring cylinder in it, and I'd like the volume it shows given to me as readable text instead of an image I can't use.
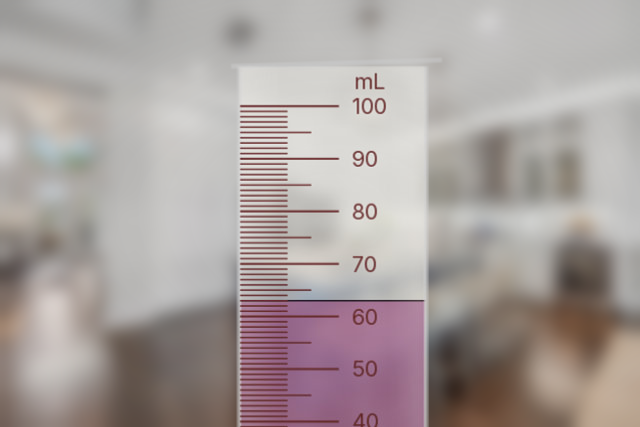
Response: 63 mL
